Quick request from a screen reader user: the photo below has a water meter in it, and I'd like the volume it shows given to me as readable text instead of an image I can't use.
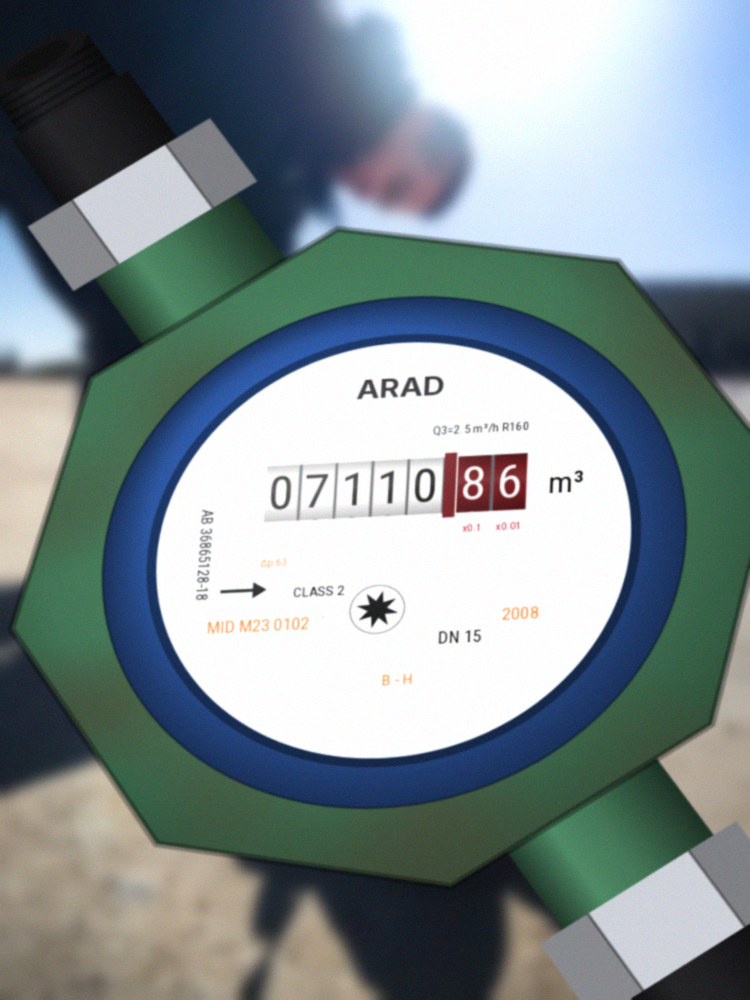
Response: 7110.86 m³
